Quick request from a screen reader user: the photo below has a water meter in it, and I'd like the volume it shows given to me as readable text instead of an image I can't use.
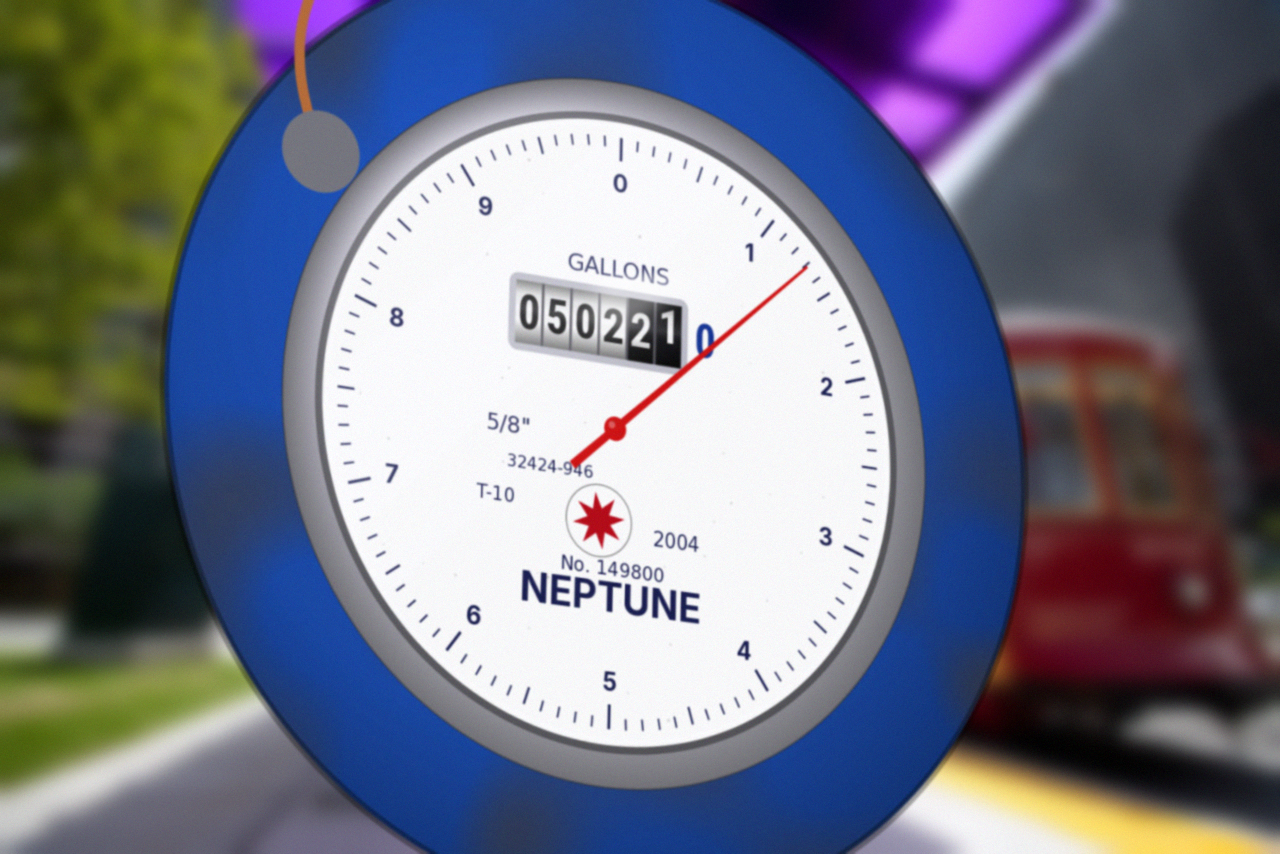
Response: 502211.3 gal
